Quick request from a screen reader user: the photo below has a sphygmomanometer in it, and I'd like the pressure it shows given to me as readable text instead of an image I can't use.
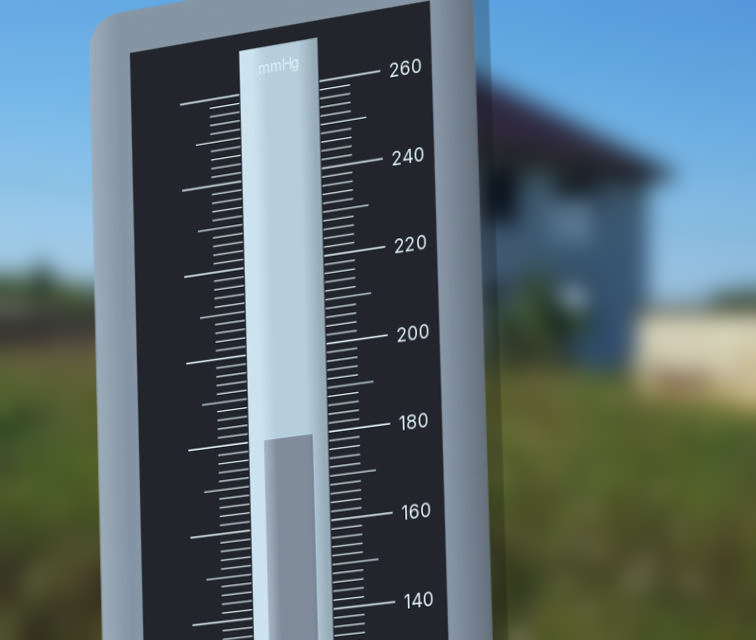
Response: 180 mmHg
